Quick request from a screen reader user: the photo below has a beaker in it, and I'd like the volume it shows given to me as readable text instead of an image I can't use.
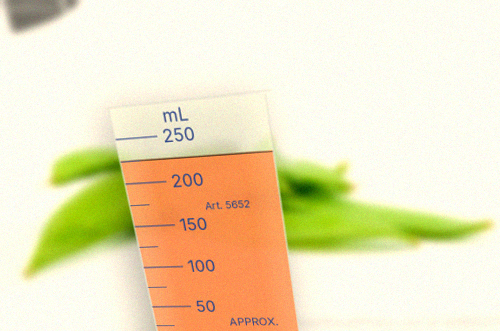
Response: 225 mL
